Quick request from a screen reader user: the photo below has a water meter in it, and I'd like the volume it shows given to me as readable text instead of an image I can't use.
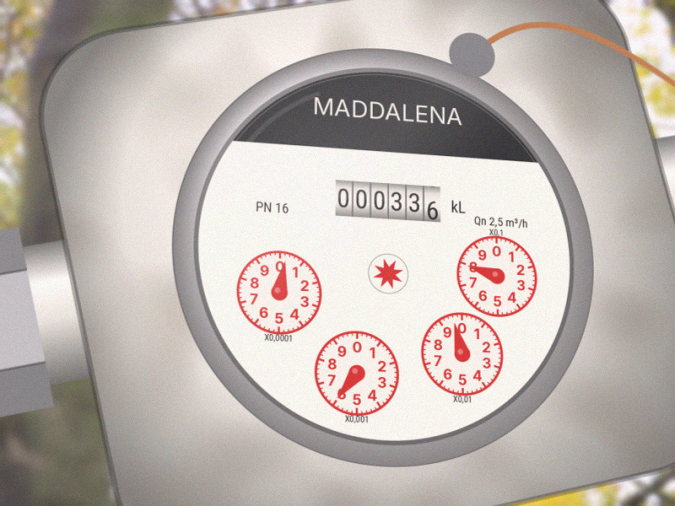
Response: 335.7960 kL
